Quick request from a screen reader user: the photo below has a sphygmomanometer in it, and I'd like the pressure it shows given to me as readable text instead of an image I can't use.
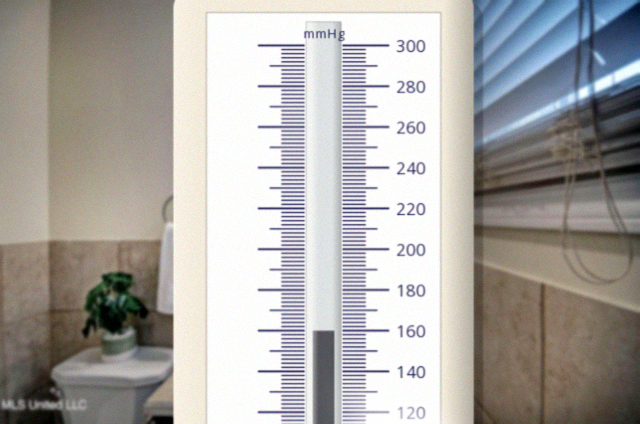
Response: 160 mmHg
